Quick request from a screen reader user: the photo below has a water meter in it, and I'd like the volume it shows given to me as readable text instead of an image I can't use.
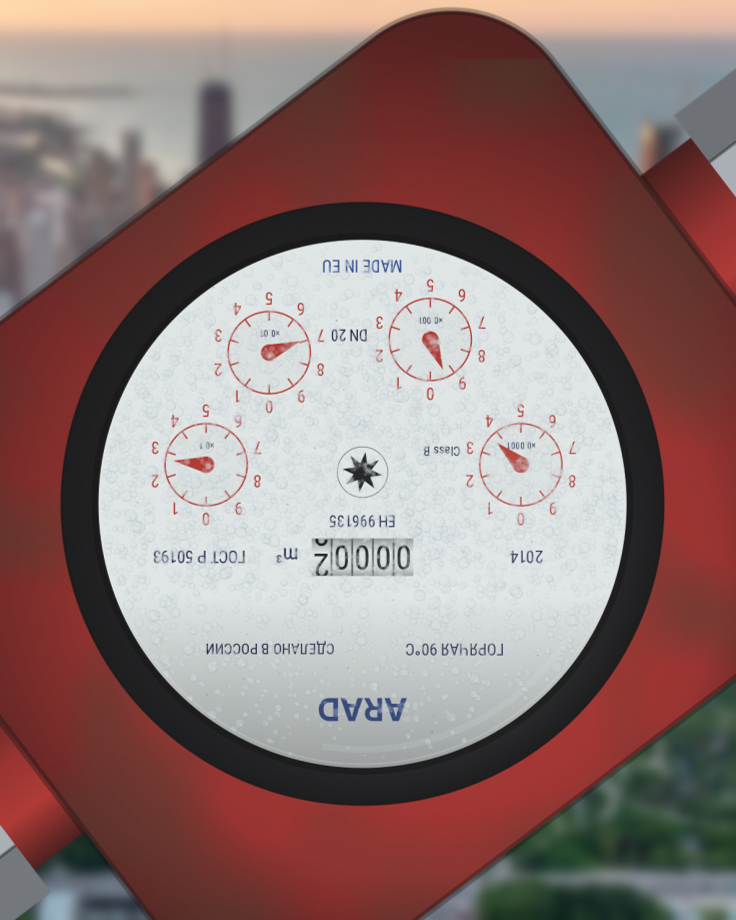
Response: 2.2693 m³
